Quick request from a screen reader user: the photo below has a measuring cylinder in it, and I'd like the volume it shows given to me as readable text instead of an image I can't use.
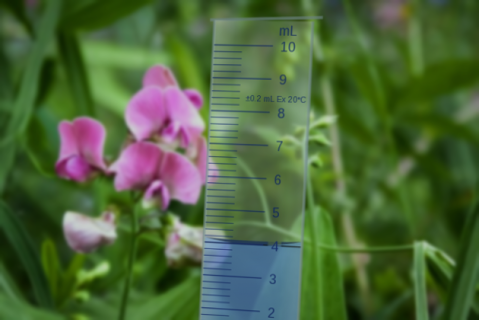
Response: 4 mL
